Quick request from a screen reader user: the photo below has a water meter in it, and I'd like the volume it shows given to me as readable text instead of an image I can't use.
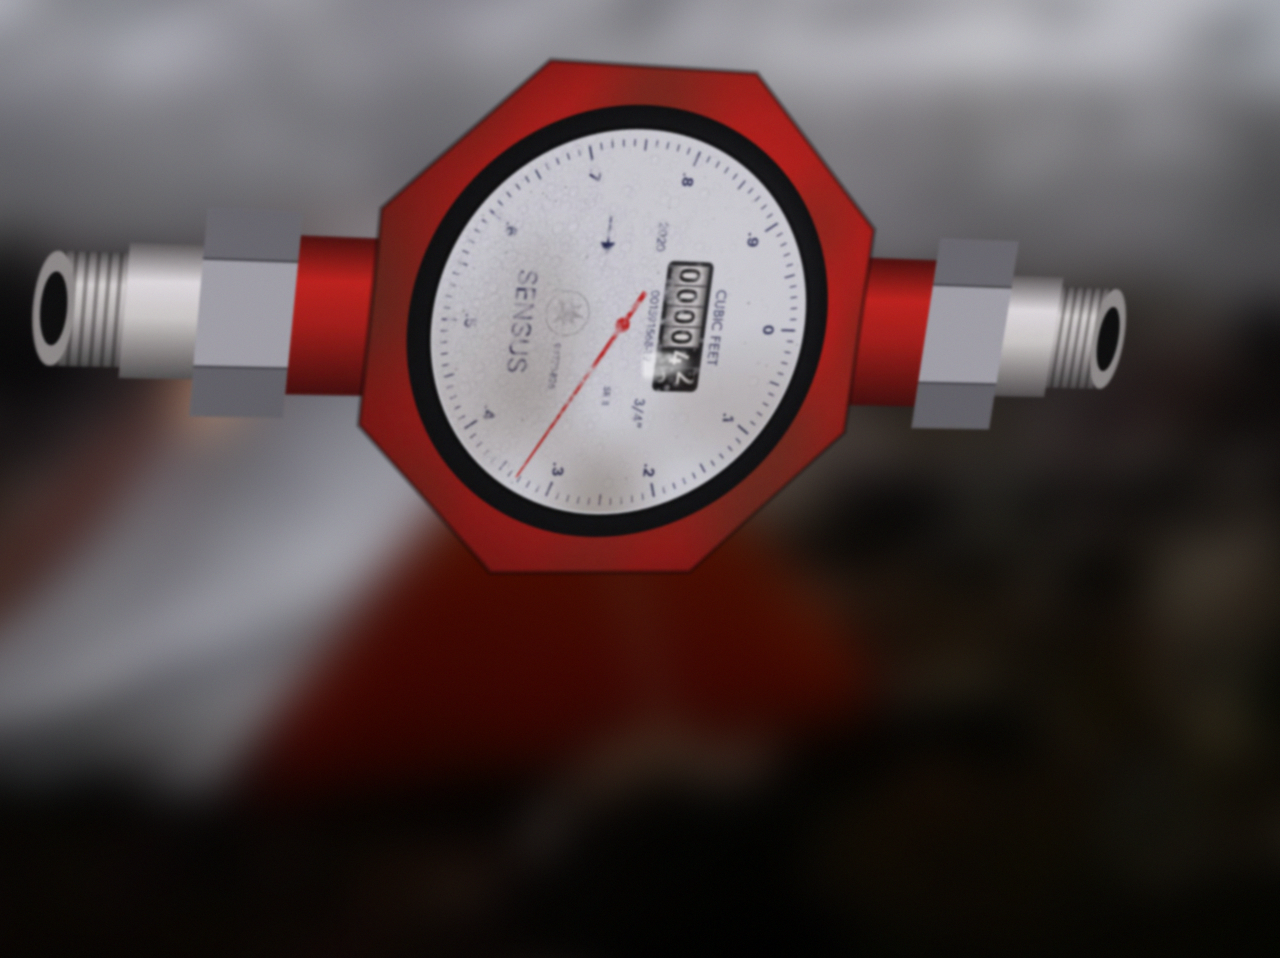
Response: 42.33 ft³
